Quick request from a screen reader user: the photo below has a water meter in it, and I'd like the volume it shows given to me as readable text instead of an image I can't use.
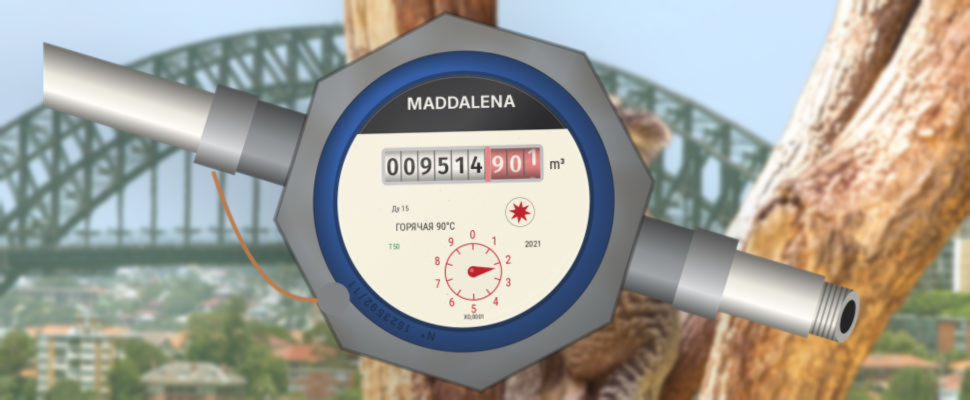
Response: 9514.9012 m³
